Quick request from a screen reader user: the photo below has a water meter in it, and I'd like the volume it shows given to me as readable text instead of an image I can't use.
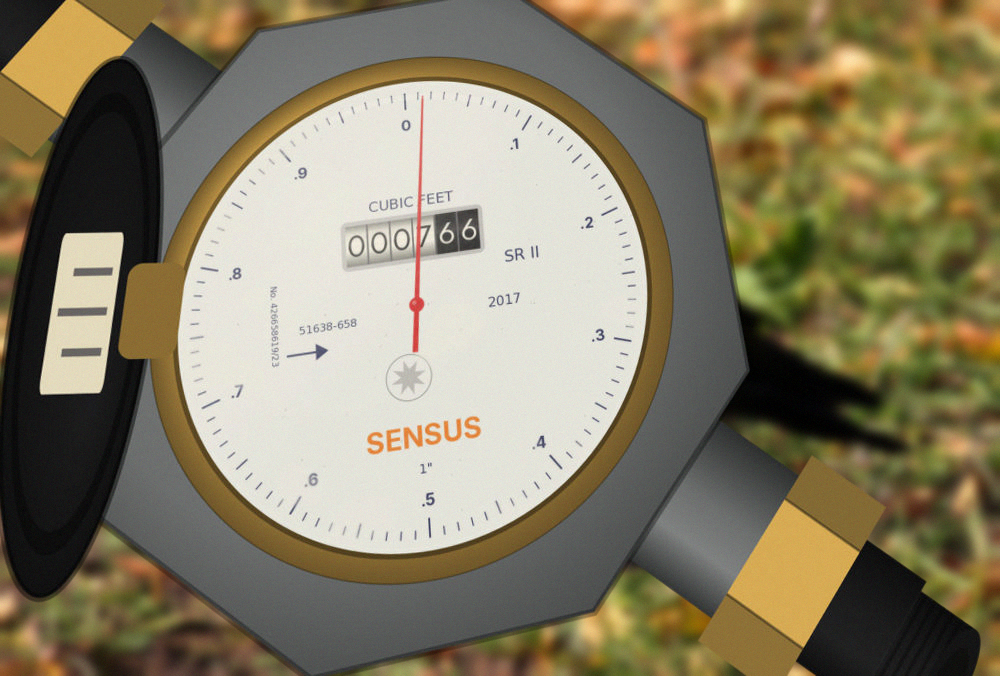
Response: 766.01 ft³
